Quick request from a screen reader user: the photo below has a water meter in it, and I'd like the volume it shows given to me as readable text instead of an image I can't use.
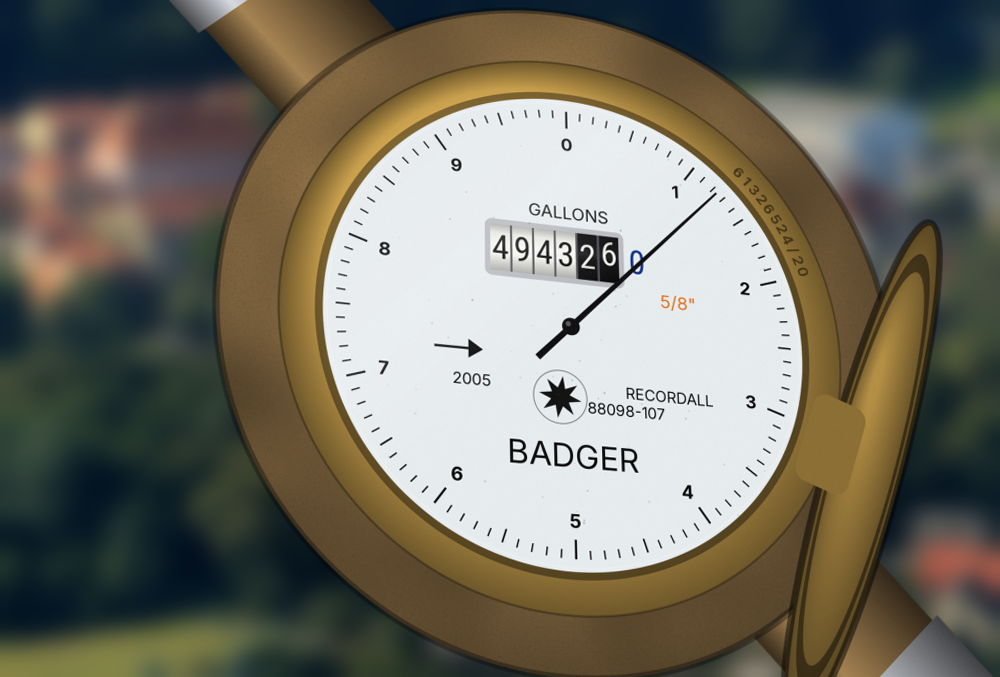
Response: 4943261.2 gal
